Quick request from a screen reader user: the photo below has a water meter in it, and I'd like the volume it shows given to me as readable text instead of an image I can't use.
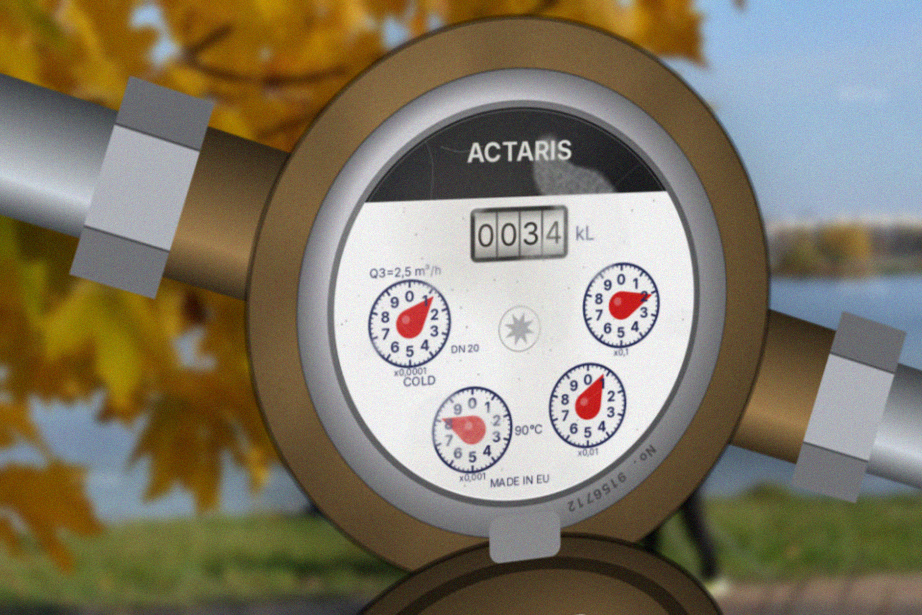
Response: 34.2081 kL
